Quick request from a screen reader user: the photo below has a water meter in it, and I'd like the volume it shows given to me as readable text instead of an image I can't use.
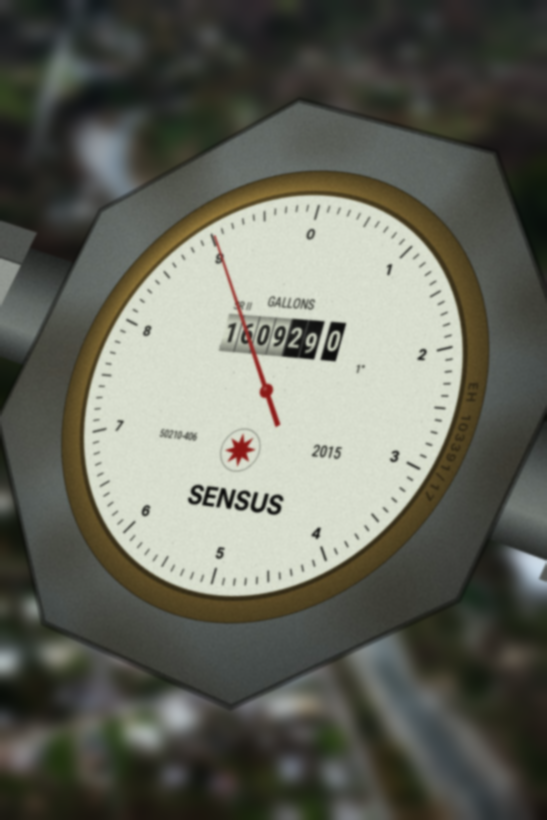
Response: 1609289.0 gal
